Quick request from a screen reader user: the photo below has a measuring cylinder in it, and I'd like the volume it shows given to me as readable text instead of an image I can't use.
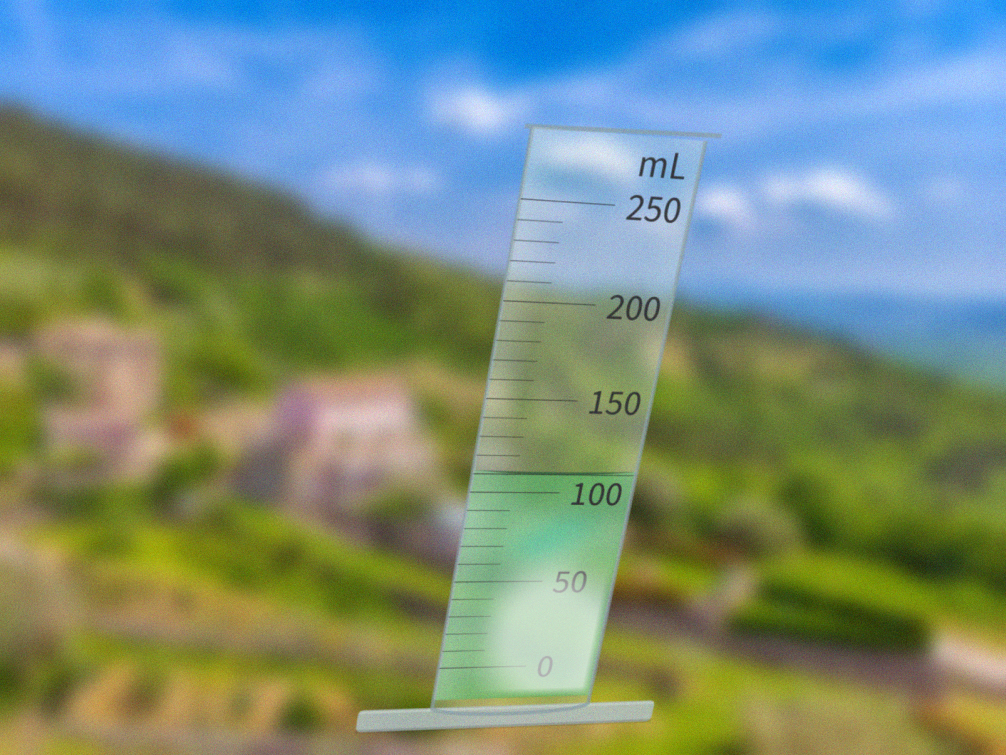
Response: 110 mL
